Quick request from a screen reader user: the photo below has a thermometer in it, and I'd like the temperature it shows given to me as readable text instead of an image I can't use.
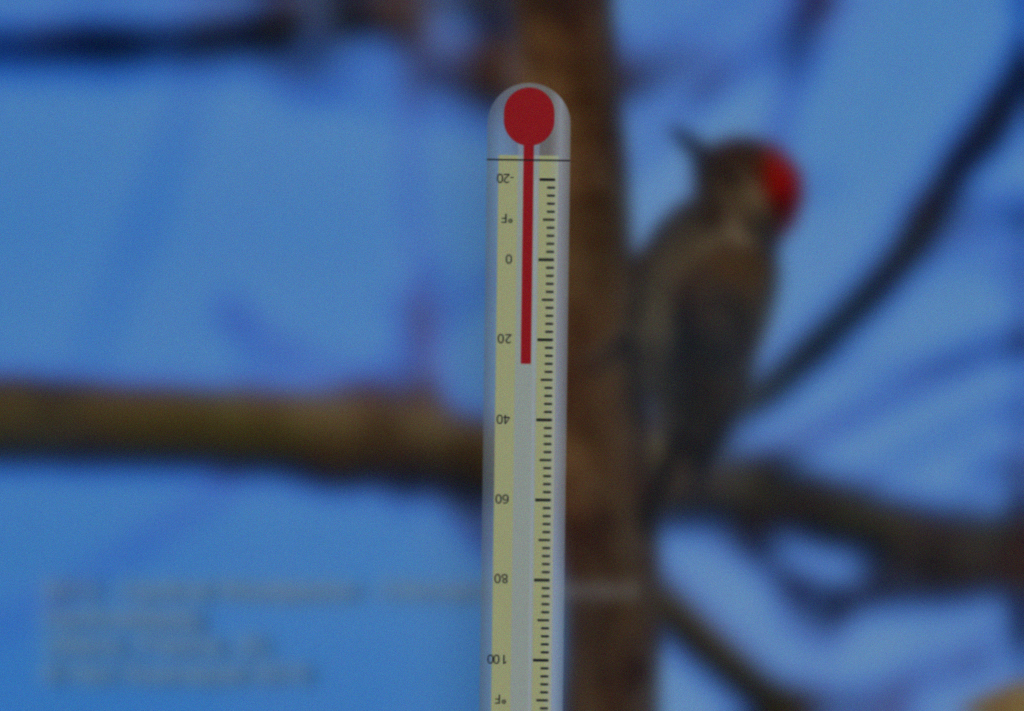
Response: 26 °F
